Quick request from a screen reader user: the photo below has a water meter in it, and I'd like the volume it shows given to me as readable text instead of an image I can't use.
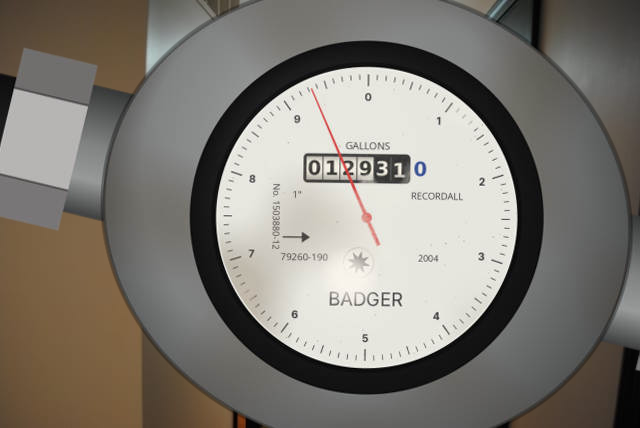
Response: 129309.3 gal
